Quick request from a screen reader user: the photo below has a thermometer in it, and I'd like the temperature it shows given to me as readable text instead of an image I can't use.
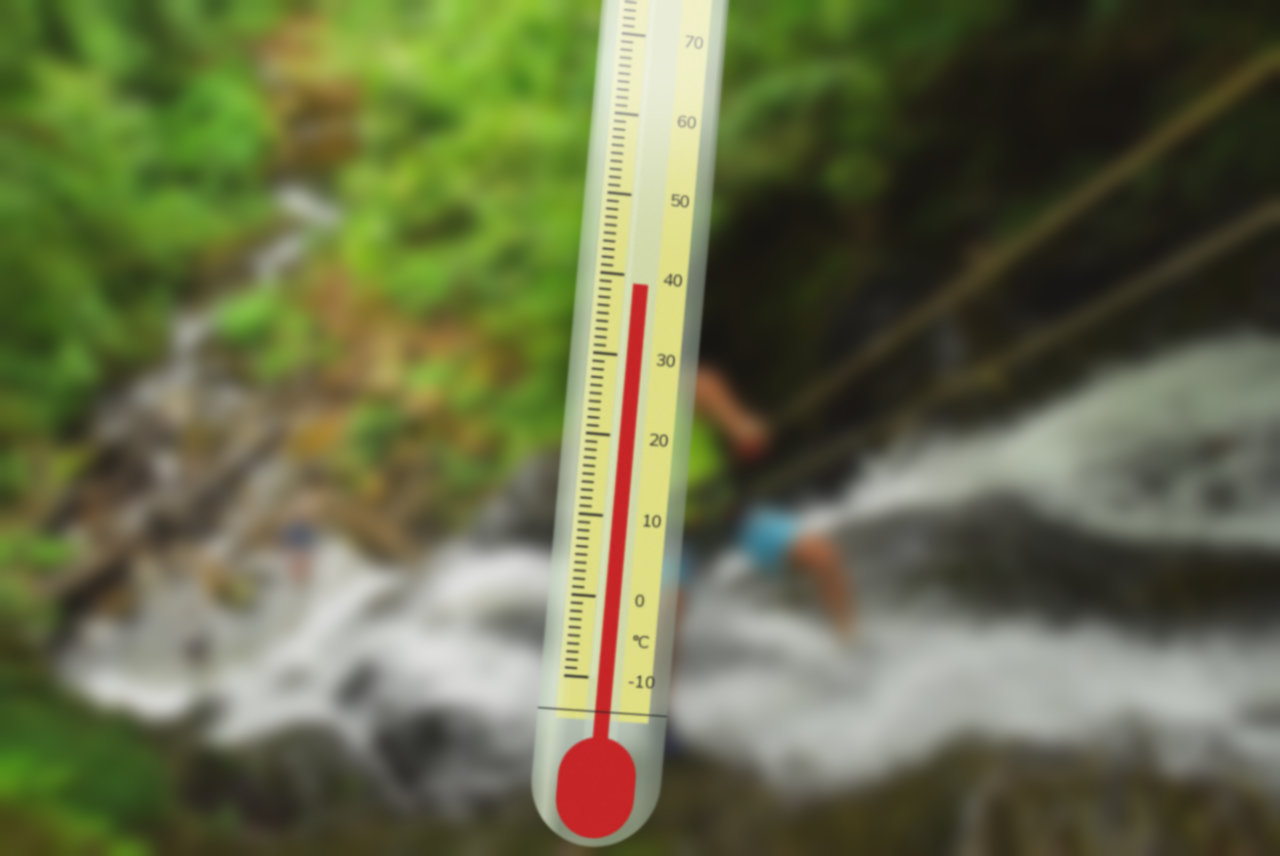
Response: 39 °C
